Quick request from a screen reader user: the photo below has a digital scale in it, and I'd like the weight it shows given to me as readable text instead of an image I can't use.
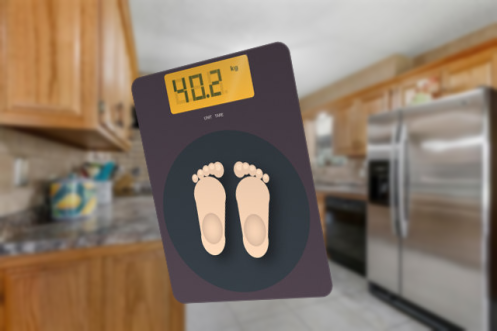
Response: 40.2 kg
